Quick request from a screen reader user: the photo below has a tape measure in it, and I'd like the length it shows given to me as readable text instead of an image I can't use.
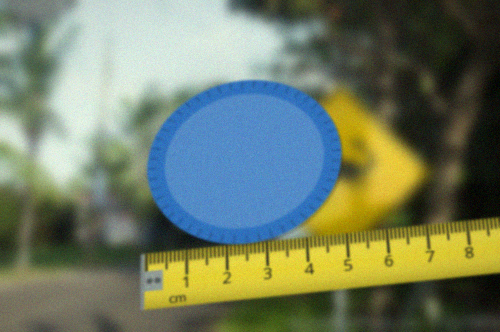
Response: 5 cm
